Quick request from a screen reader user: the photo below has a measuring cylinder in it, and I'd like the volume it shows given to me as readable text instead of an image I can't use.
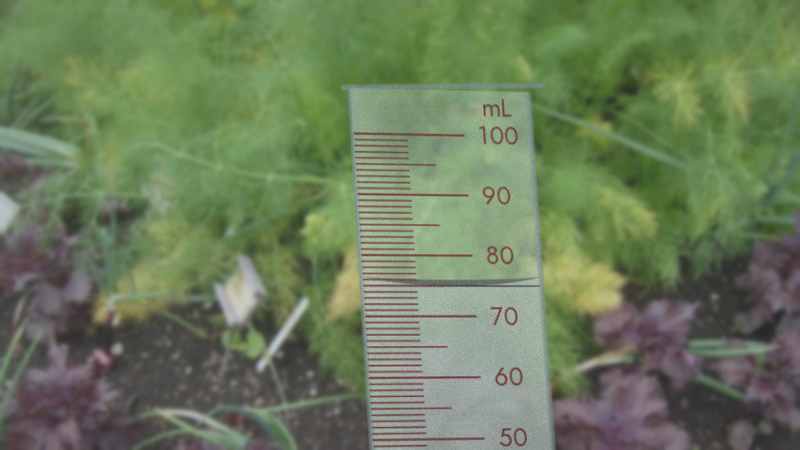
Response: 75 mL
